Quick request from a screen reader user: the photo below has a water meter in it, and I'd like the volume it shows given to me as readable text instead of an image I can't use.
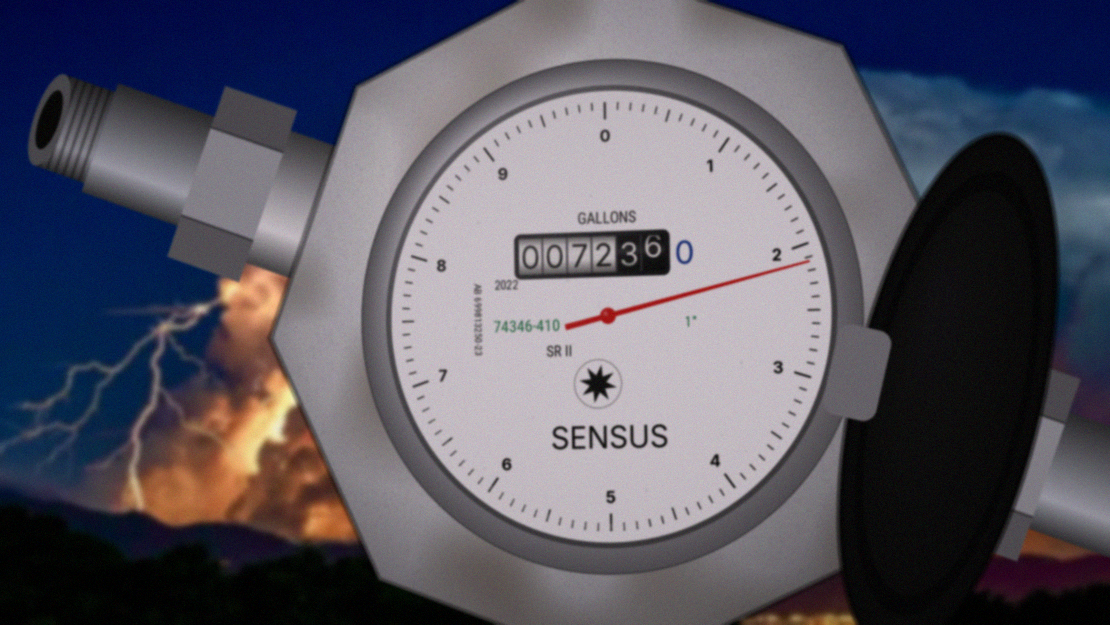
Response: 72362.1 gal
